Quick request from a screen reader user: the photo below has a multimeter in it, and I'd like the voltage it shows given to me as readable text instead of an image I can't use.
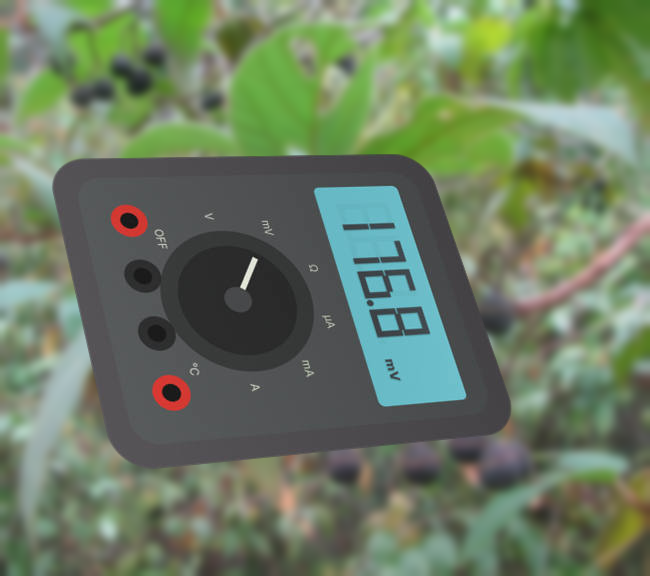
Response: 176.8 mV
